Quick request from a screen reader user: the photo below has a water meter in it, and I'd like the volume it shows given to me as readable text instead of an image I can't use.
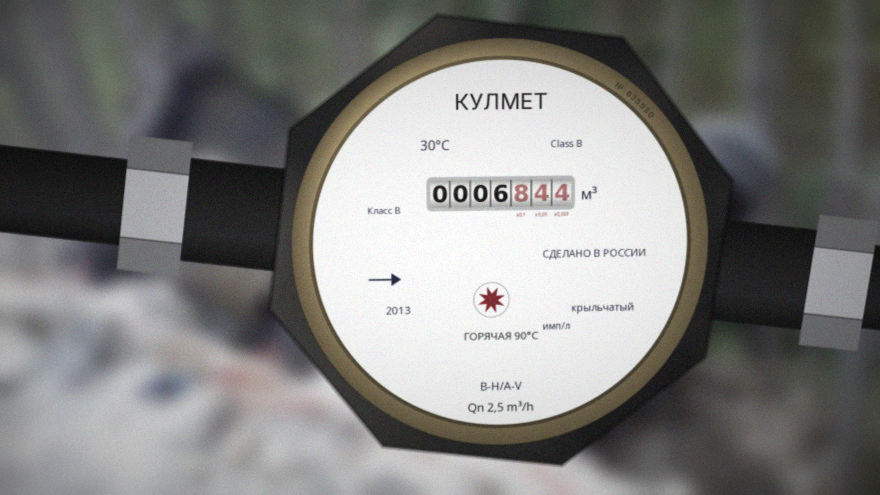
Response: 6.844 m³
